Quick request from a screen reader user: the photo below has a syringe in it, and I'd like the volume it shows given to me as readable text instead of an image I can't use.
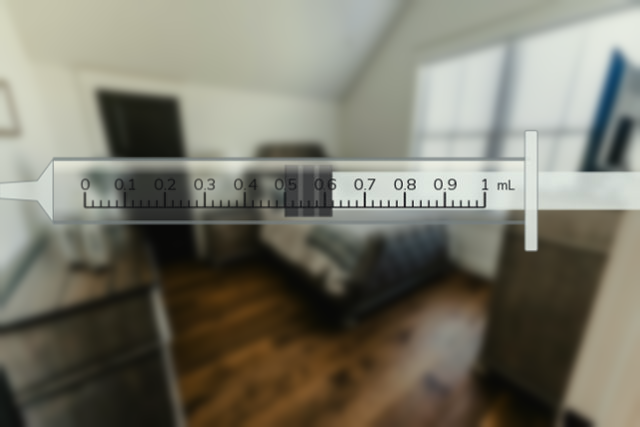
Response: 0.5 mL
